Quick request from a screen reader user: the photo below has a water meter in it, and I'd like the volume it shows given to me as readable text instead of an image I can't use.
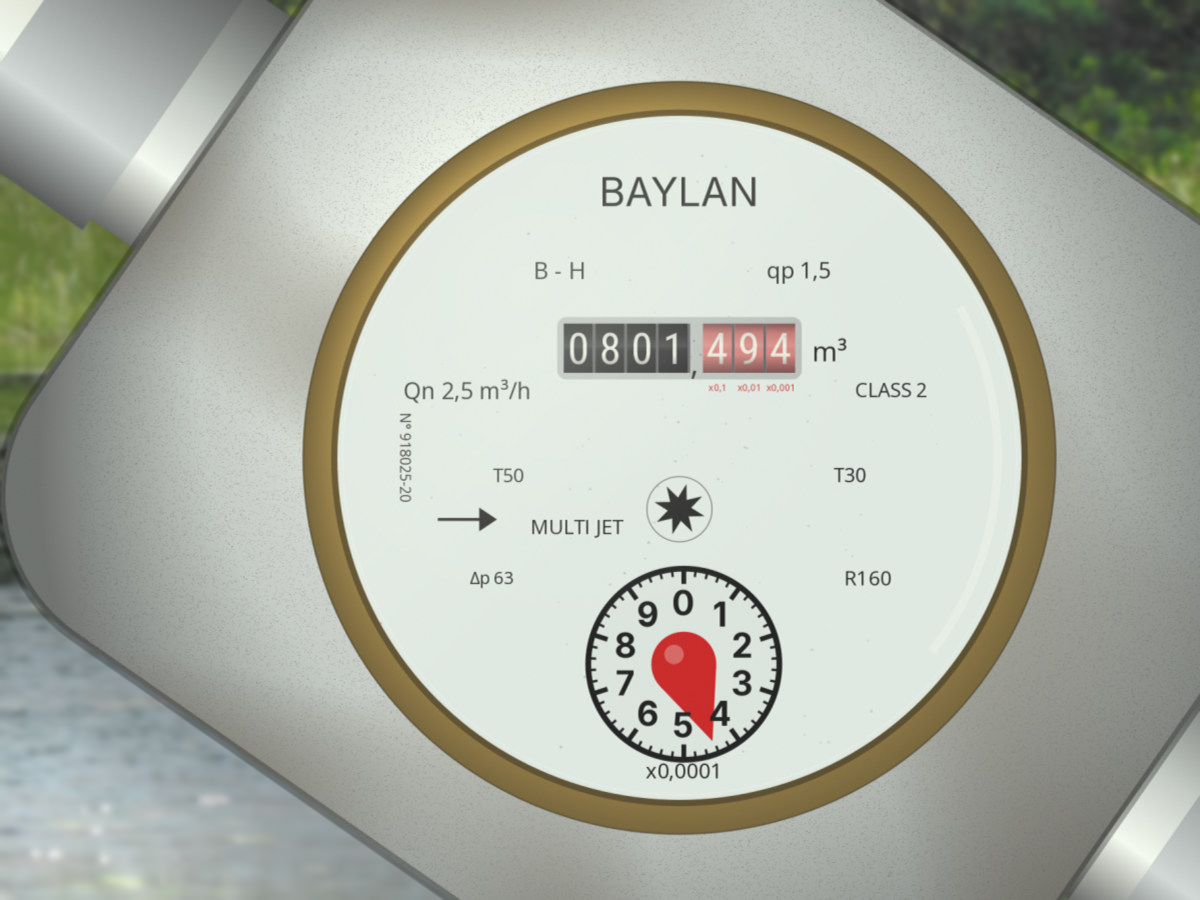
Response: 801.4944 m³
